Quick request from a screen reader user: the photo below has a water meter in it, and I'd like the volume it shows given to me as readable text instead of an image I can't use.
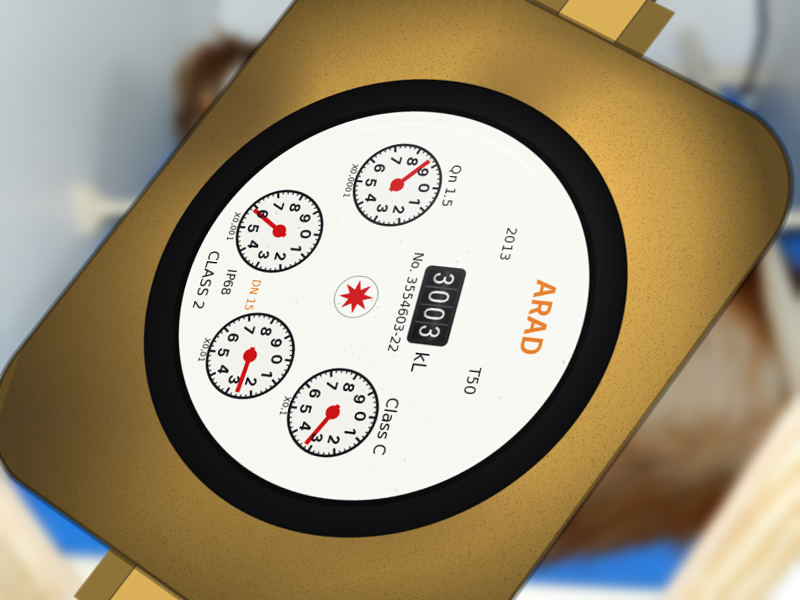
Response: 3003.3258 kL
